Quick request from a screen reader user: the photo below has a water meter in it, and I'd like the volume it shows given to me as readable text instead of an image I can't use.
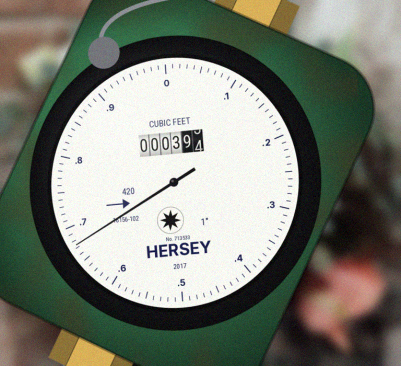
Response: 393.67 ft³
